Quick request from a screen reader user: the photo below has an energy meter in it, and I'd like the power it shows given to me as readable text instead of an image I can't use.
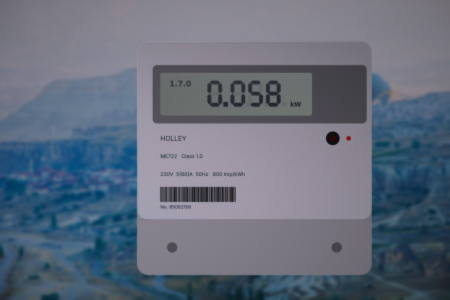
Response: 0.058 kW
